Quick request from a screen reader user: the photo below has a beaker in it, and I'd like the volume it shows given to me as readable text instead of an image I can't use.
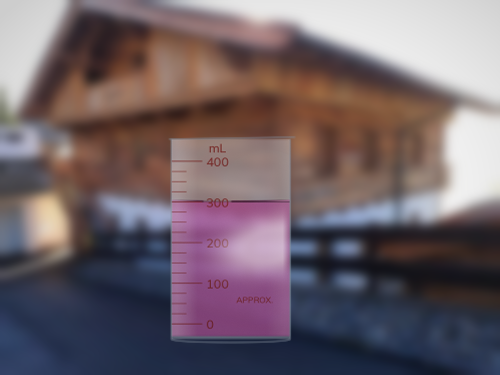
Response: 300 mL
